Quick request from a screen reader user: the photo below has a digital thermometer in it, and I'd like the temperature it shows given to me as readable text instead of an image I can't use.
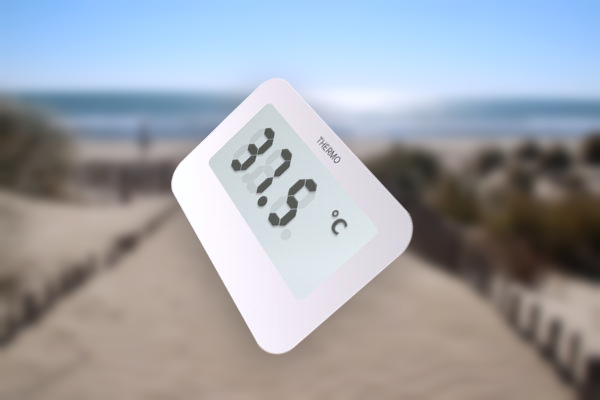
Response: 37.5 °C
